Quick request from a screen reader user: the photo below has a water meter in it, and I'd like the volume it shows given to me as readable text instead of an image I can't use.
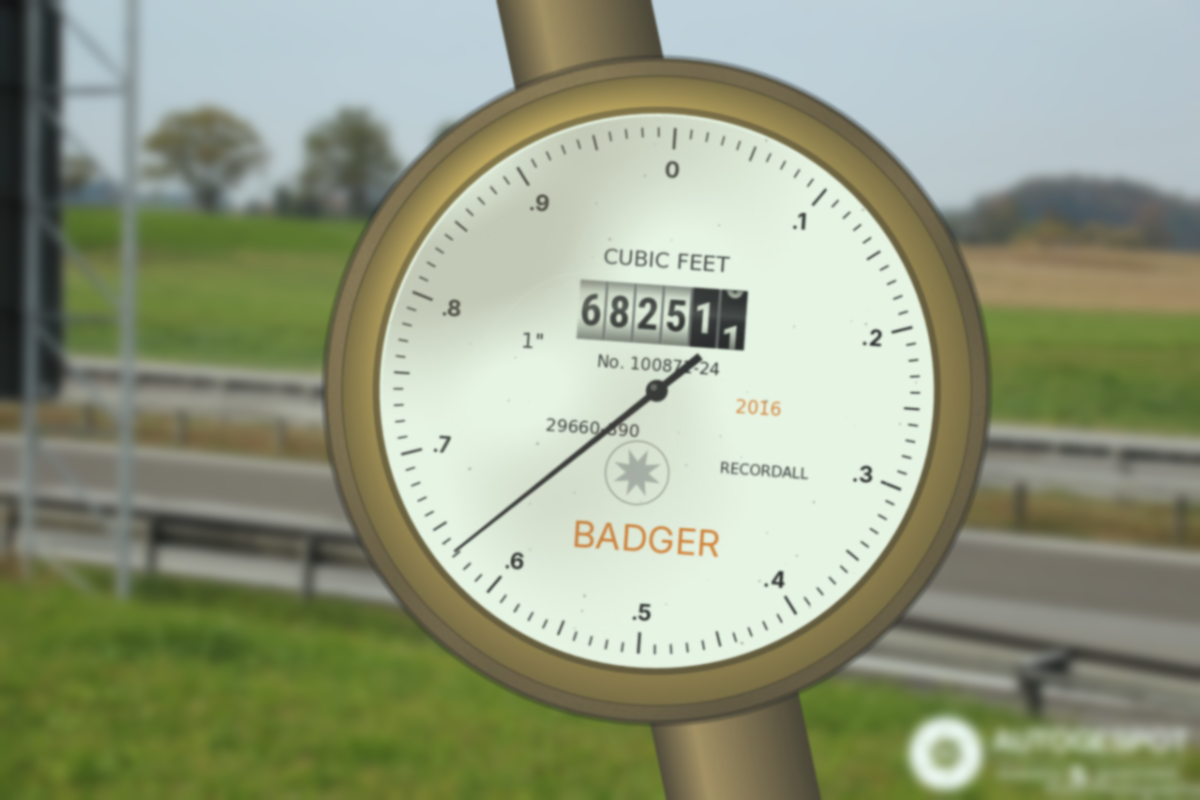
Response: 682510.63 ft³
